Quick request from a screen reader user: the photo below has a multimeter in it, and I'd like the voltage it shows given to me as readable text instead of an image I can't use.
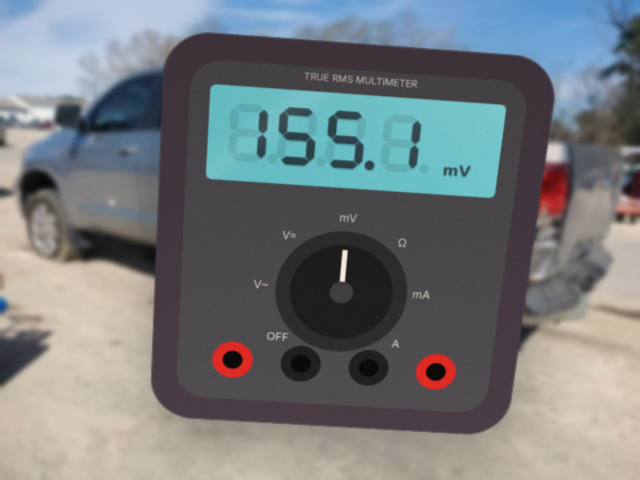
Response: 155.1 mV
